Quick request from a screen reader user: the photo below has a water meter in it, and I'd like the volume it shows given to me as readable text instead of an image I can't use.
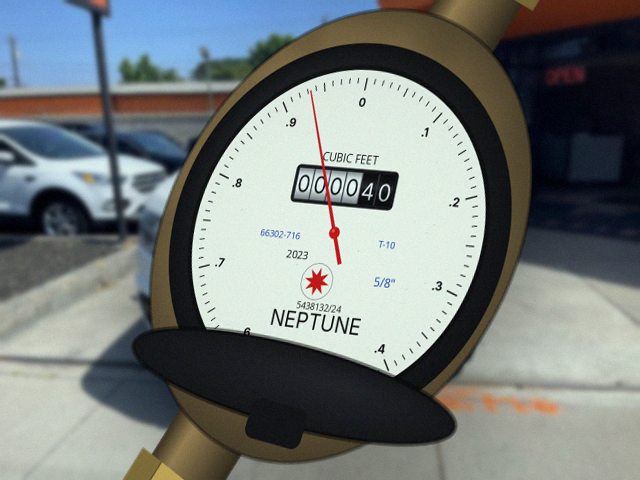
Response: 39.93 ft³
